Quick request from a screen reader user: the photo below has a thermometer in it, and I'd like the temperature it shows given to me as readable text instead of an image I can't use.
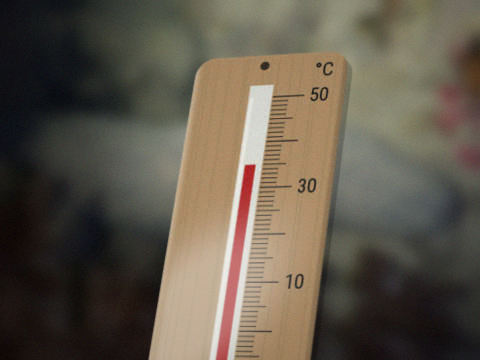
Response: 35 °C
